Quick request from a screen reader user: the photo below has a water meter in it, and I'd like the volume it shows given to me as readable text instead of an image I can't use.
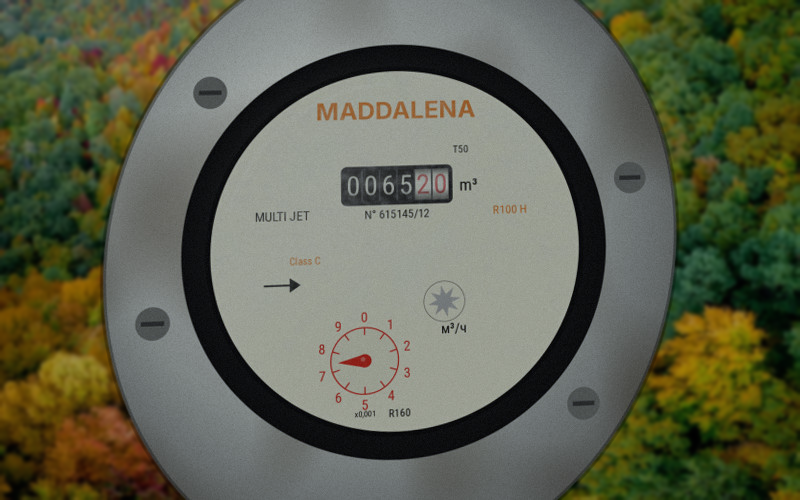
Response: 65.207 m³
